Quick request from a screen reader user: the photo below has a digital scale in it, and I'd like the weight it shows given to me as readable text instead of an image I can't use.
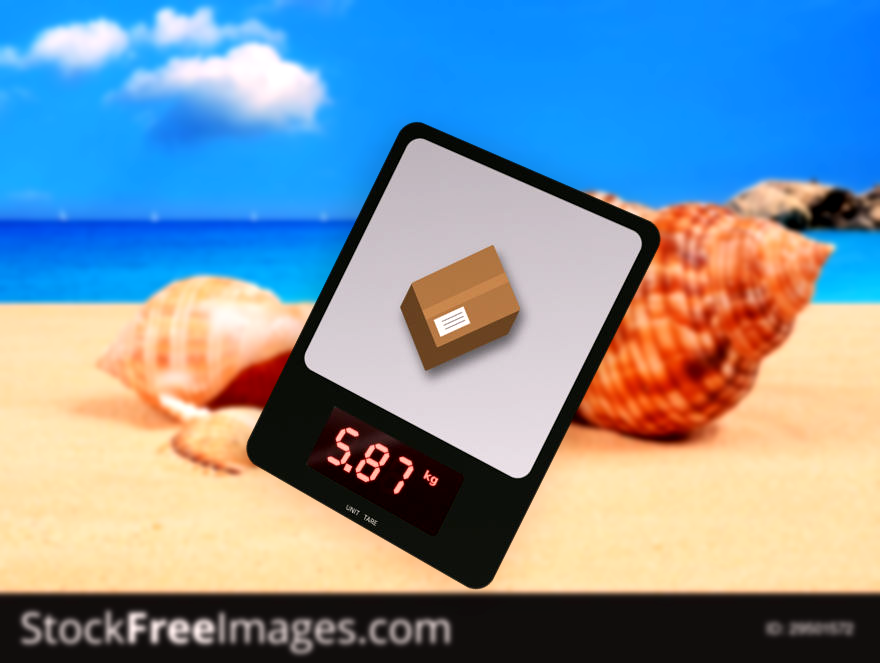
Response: 5.87 kg
